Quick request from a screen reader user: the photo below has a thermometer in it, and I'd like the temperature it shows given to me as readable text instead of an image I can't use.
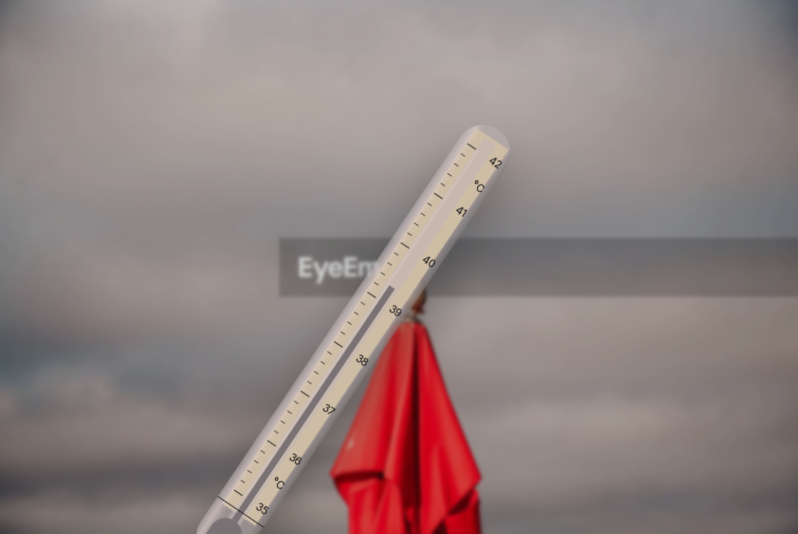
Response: 39.3 °C
